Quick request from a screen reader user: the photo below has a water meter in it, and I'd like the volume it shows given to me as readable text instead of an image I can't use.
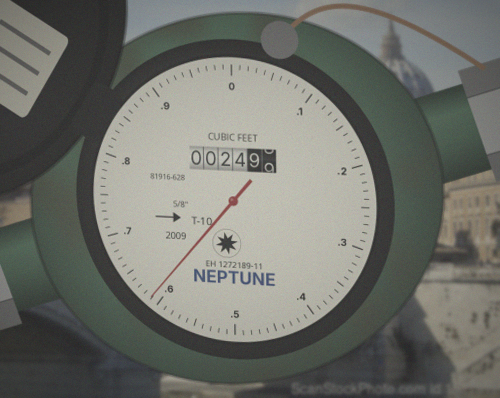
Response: 2498.61 ft³
